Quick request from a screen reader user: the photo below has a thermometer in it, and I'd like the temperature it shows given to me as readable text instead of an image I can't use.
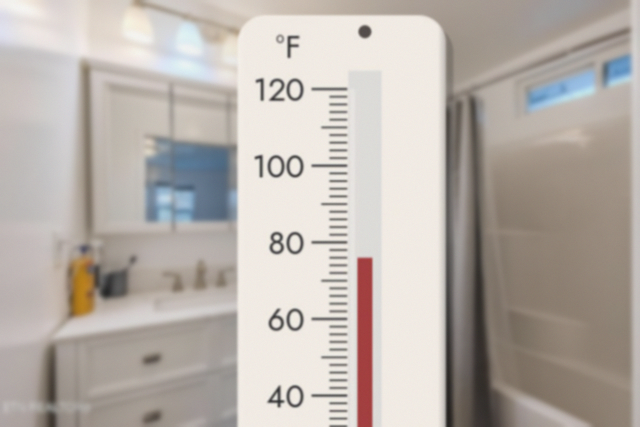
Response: 76 °F
